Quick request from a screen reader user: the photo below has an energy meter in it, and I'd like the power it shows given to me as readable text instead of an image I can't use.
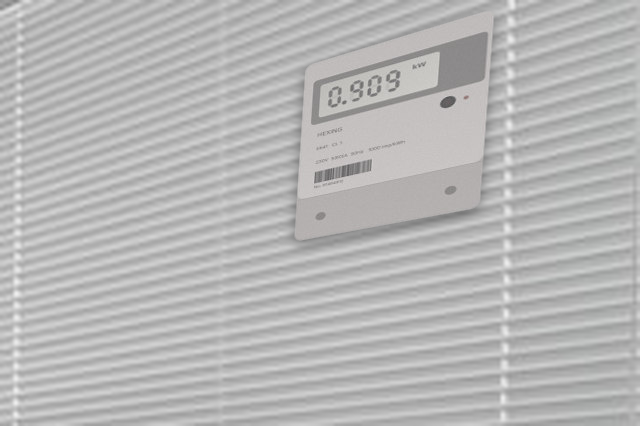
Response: 0.909 kW
